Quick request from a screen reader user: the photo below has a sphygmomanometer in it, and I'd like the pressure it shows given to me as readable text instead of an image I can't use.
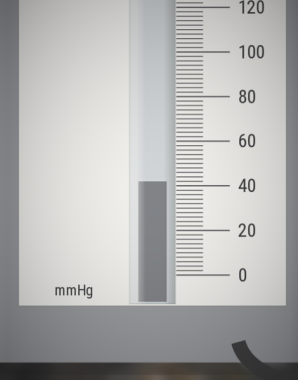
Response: 42 mmHg
